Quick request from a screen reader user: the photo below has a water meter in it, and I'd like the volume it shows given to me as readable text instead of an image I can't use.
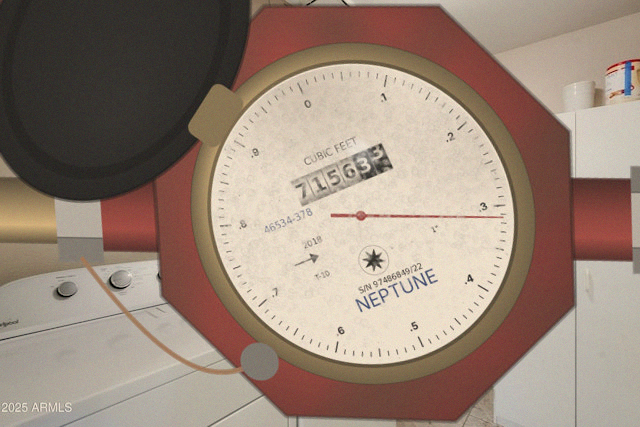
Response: 715633.31 ft³
